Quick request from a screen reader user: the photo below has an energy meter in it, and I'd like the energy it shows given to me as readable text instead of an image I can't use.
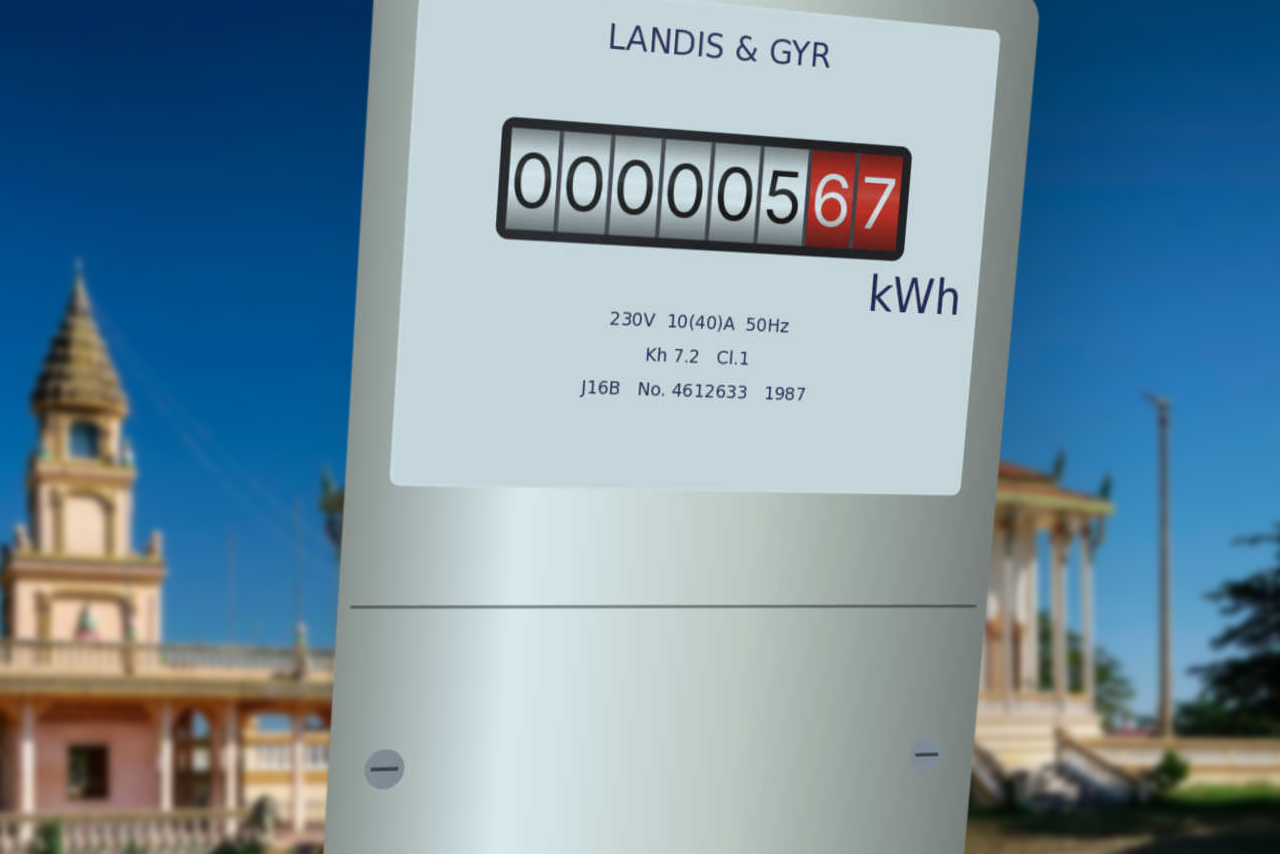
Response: 5.67 kWh
